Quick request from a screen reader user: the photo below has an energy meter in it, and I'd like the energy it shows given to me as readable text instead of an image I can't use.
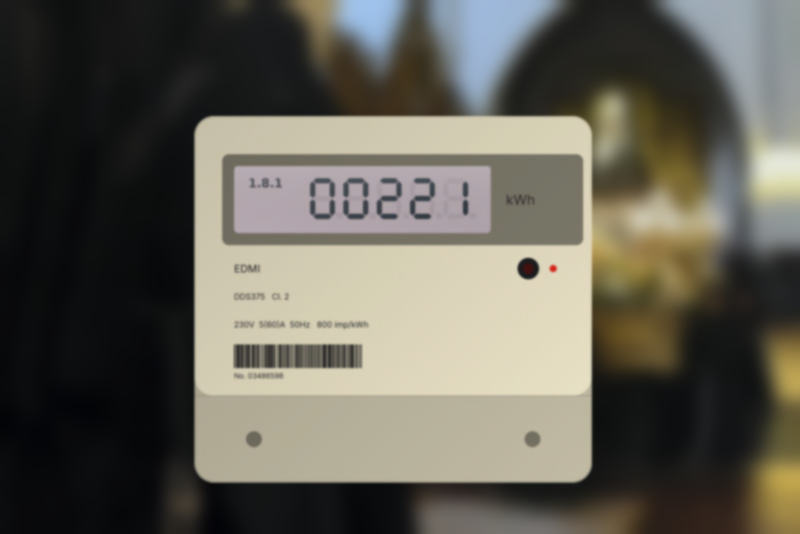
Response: 221 kWh
